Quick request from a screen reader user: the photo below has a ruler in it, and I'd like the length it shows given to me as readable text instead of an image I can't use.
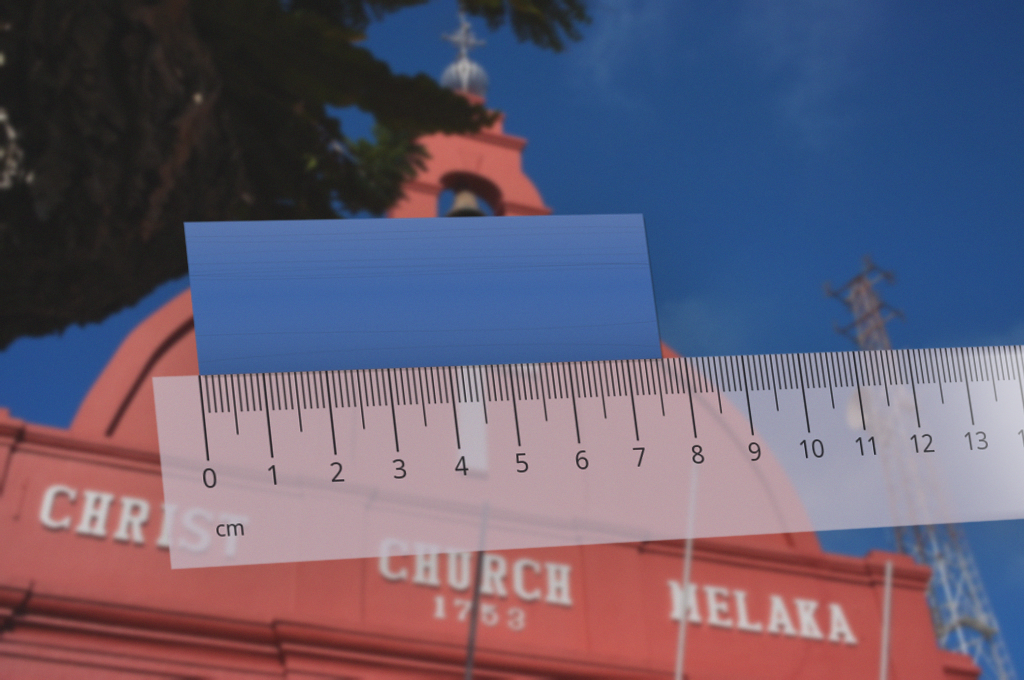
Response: 7.6 cm
